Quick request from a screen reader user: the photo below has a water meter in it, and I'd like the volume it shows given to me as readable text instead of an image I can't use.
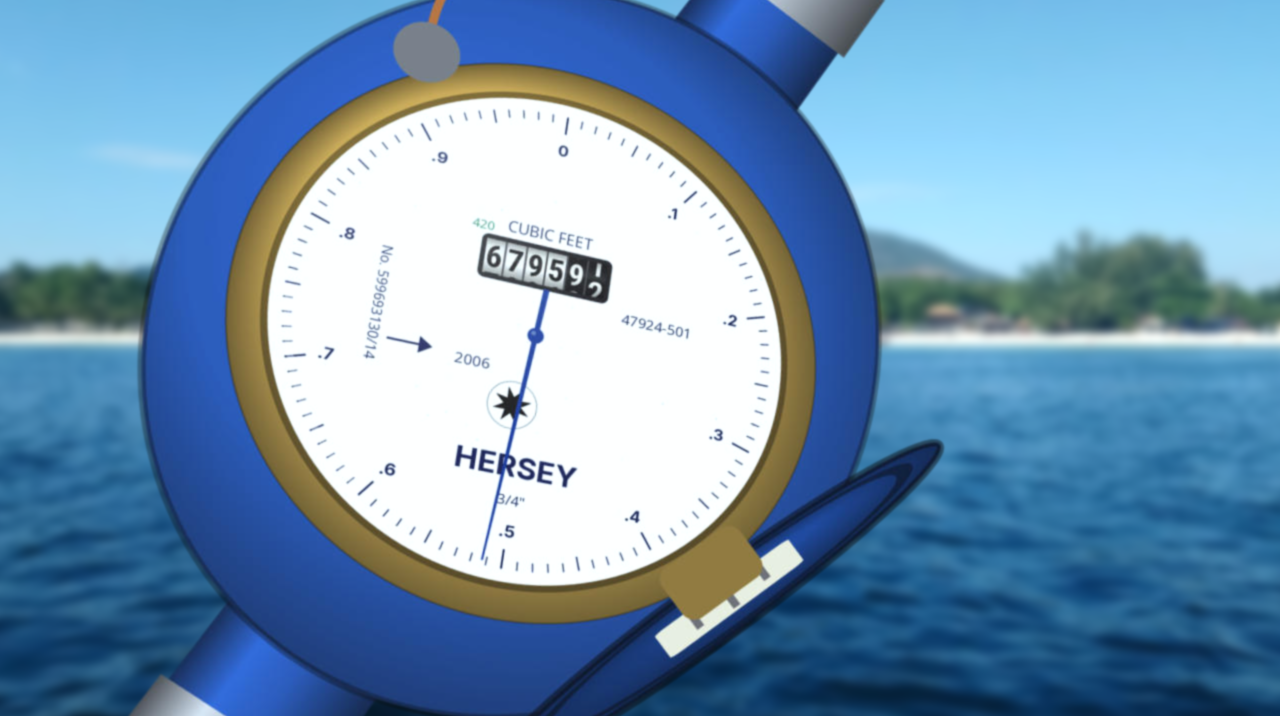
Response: 679591.51 ft³
